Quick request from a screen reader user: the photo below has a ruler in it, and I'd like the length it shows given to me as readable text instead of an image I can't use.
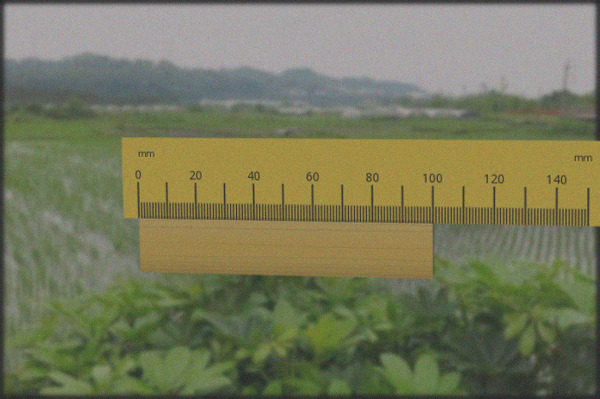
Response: 100 mm
